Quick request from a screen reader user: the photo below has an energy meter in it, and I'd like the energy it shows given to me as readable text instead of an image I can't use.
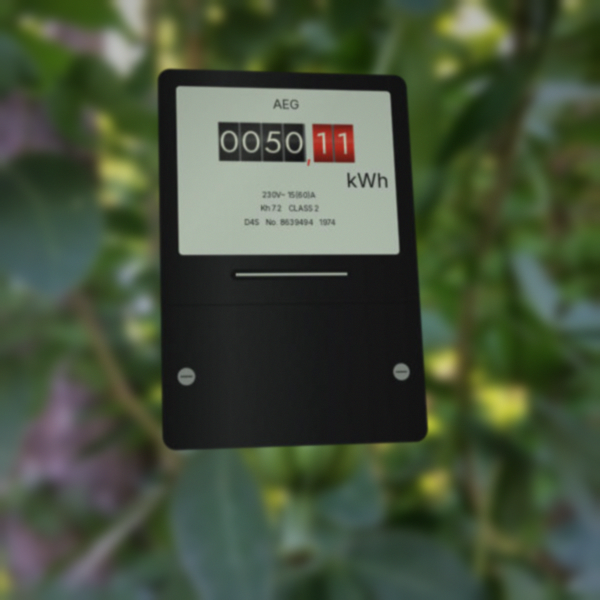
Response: 50.11 kWh
